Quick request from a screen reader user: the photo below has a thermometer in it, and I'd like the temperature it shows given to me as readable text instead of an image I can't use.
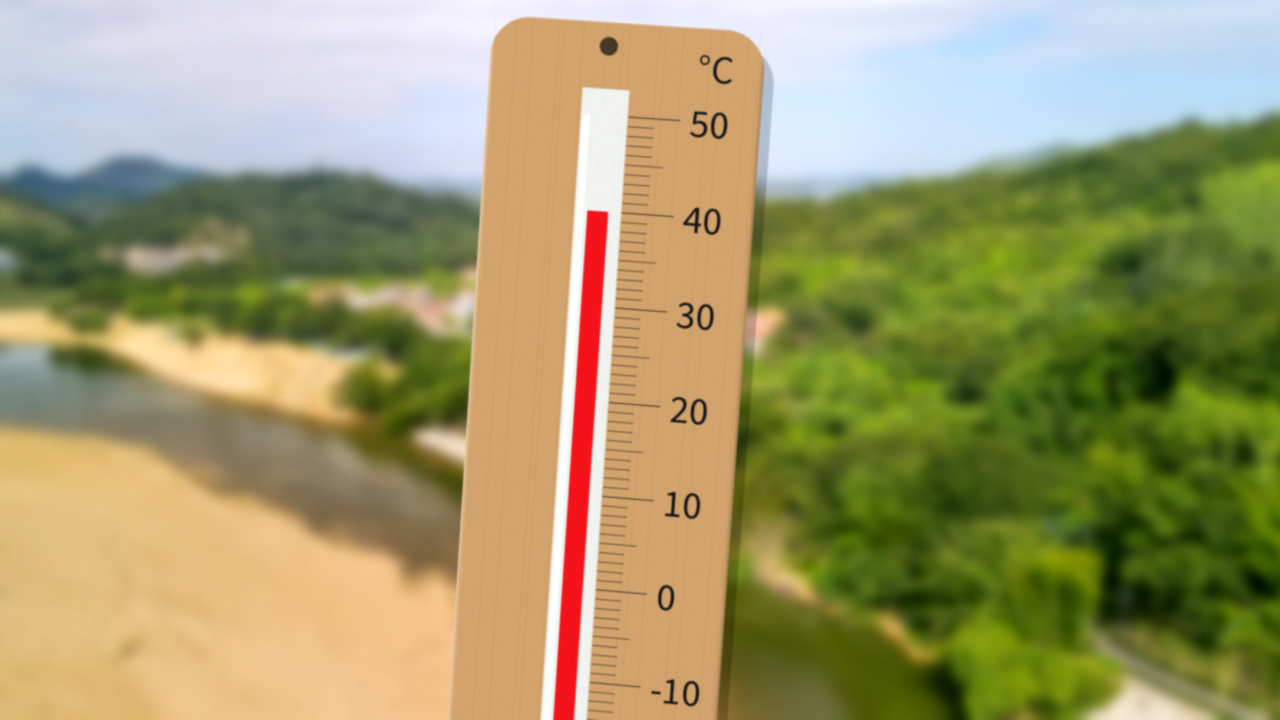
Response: 40 °C
